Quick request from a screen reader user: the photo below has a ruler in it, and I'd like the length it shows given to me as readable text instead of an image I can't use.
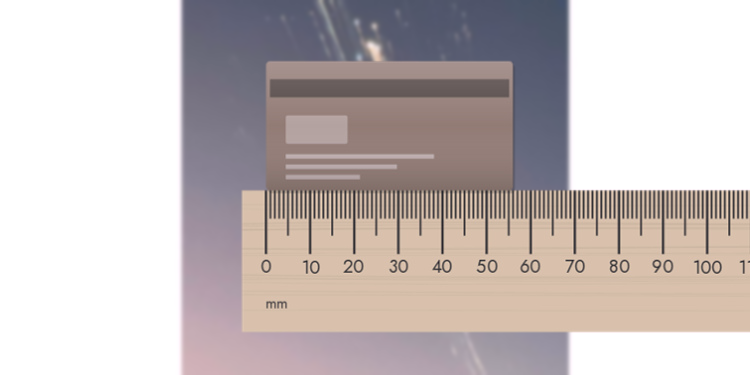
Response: 56 mm
